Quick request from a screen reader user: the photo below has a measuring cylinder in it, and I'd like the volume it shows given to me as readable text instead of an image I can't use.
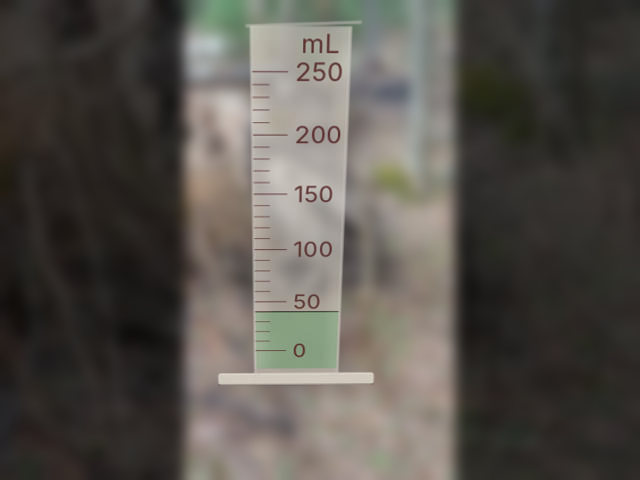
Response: 40 mL
